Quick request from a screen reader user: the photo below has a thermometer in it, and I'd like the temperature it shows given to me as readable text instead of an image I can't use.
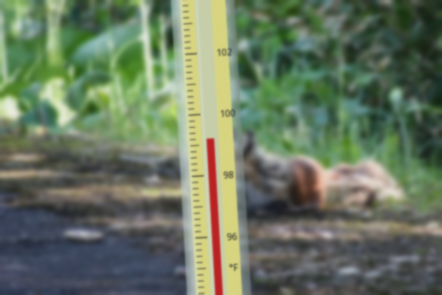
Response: 99.2 °F
